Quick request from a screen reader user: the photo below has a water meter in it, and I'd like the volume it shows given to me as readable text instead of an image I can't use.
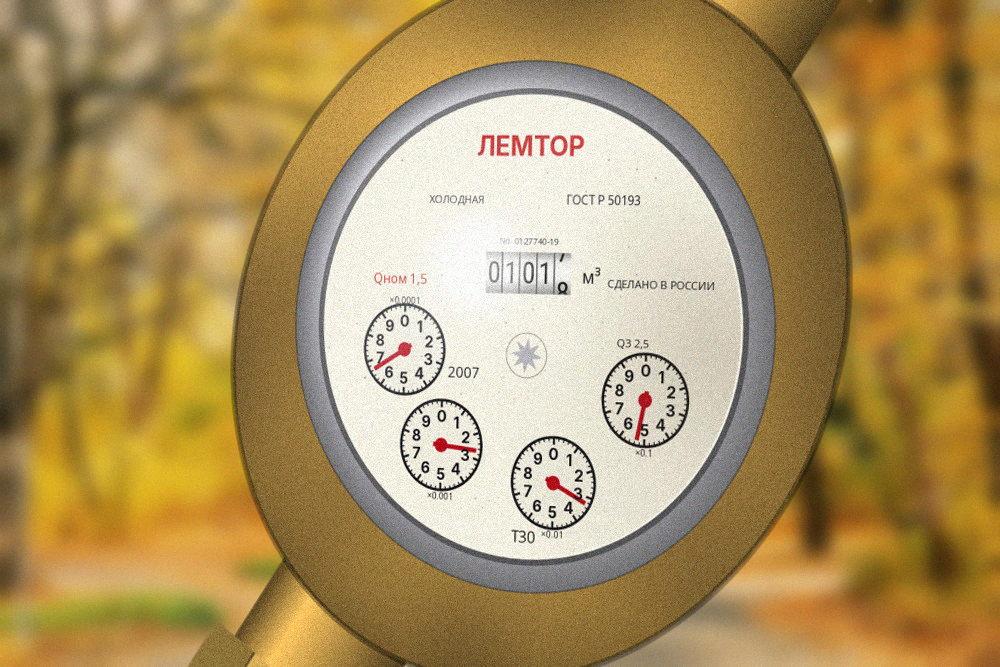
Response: 1017.5326 m³
